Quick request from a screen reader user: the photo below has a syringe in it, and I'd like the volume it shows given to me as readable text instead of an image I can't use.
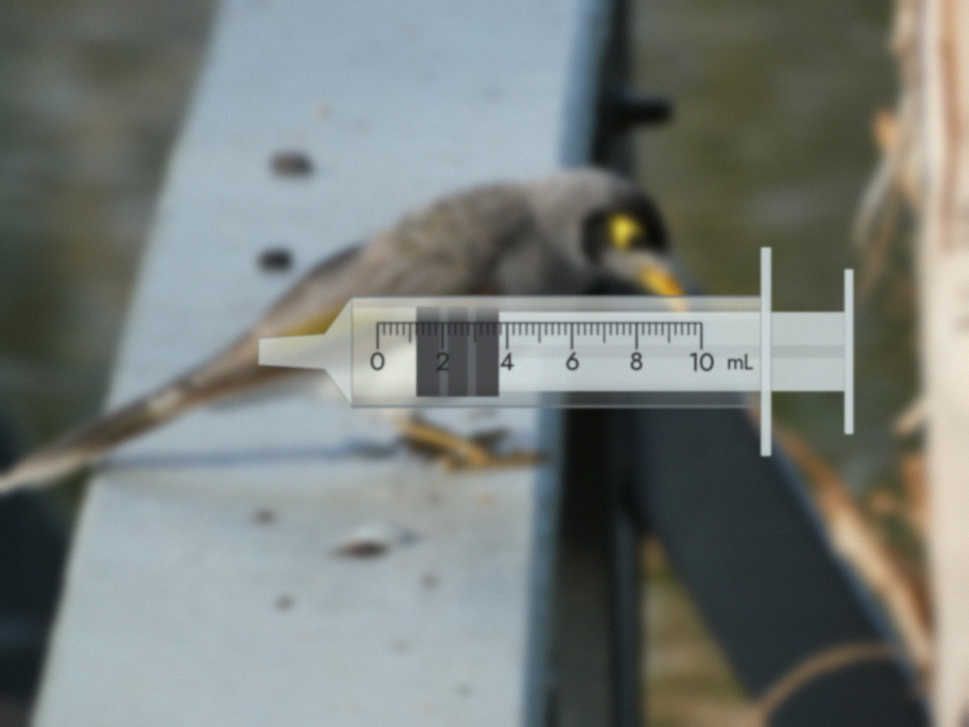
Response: 1.2 mL
